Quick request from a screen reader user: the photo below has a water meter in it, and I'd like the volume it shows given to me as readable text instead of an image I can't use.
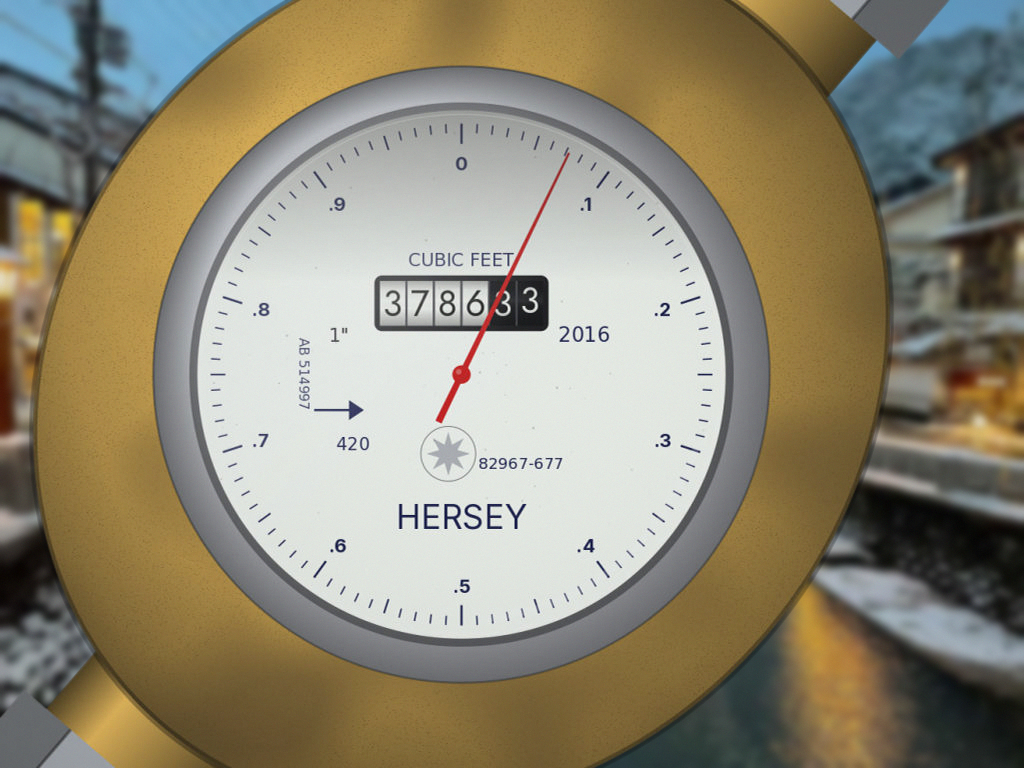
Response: 378633.07 ft³
